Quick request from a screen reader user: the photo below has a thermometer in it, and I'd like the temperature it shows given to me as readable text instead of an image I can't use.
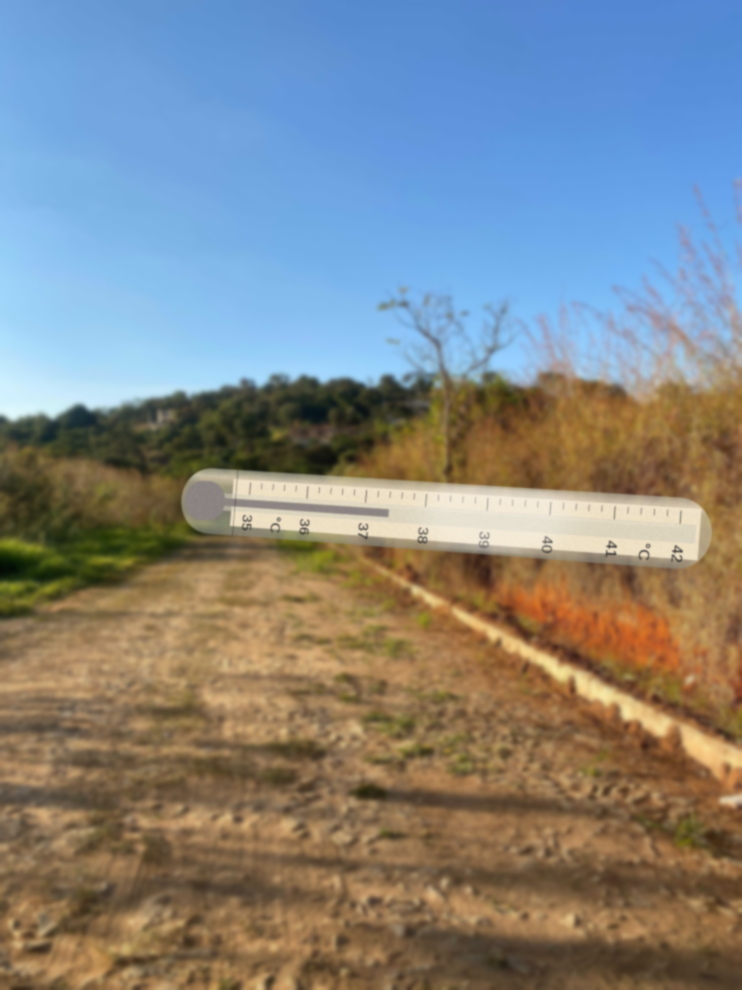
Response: 37.4 °C
